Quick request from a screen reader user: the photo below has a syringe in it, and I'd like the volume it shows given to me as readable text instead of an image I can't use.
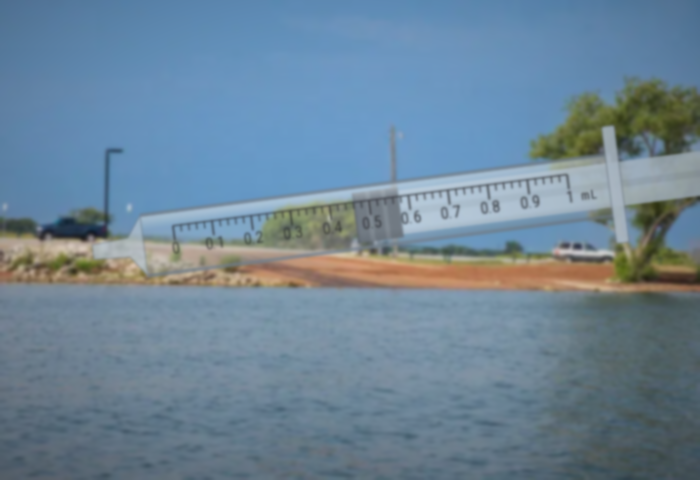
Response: 0.46 mL
